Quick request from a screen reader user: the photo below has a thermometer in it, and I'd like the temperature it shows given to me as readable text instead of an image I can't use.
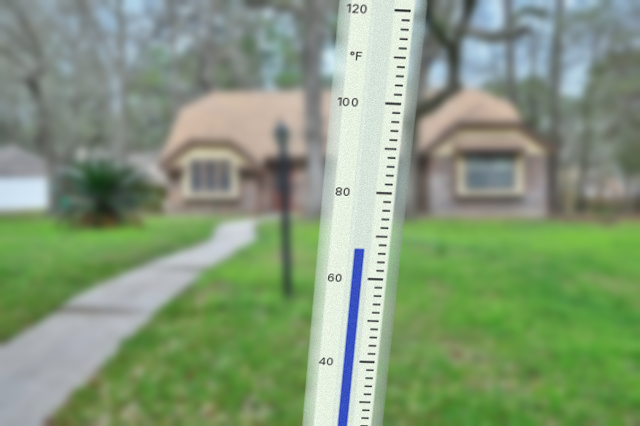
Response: 67 °F
